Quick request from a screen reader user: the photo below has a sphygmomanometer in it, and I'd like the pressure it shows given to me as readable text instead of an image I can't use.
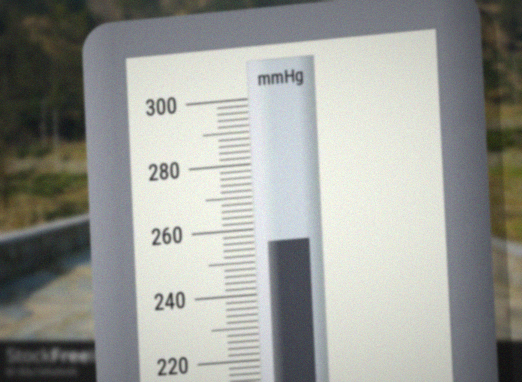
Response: 256 mmHg
